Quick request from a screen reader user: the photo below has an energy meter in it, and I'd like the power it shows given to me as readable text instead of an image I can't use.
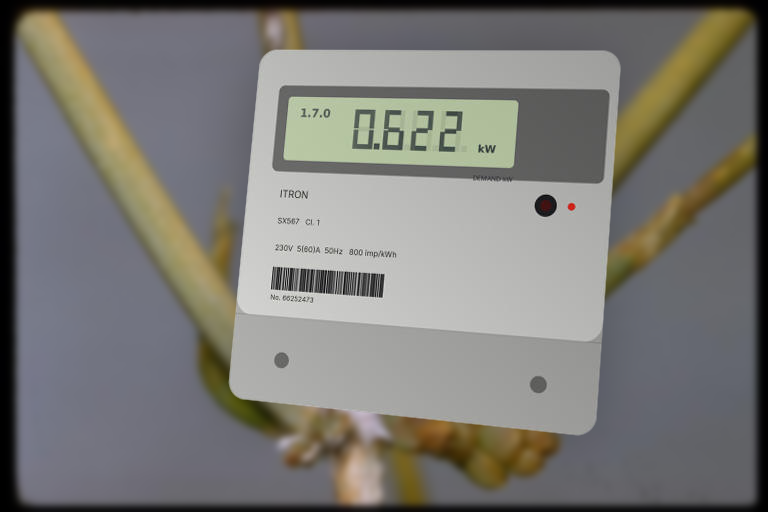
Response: 0.622 kW
